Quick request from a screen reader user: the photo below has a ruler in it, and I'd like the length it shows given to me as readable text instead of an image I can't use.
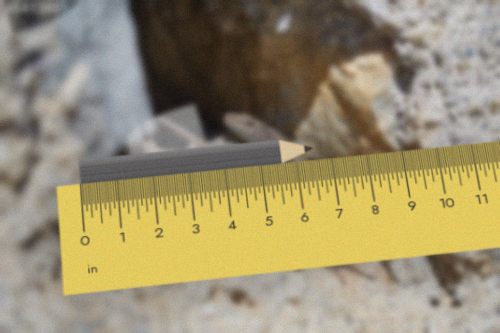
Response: 6.5 in
